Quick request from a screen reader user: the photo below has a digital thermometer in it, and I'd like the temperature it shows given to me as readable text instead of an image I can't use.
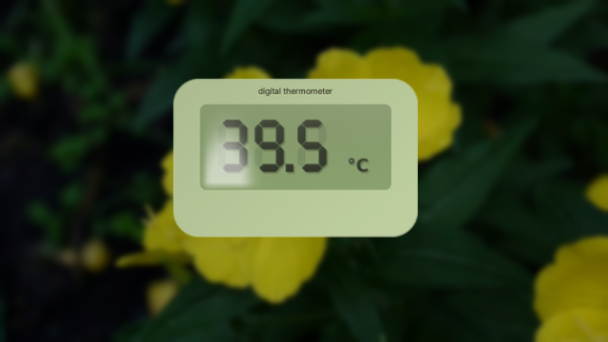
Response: 39.5 °C
